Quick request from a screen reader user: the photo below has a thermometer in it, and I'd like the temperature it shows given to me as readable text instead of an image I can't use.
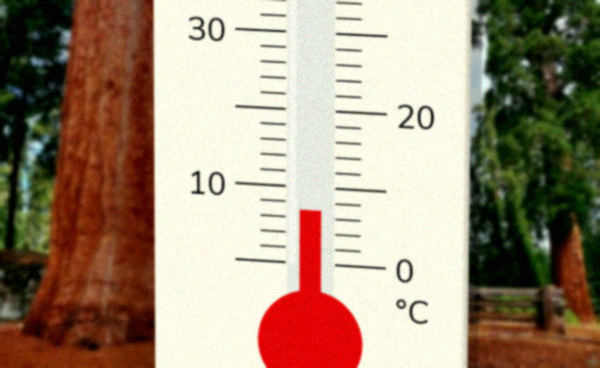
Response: 7 °C
